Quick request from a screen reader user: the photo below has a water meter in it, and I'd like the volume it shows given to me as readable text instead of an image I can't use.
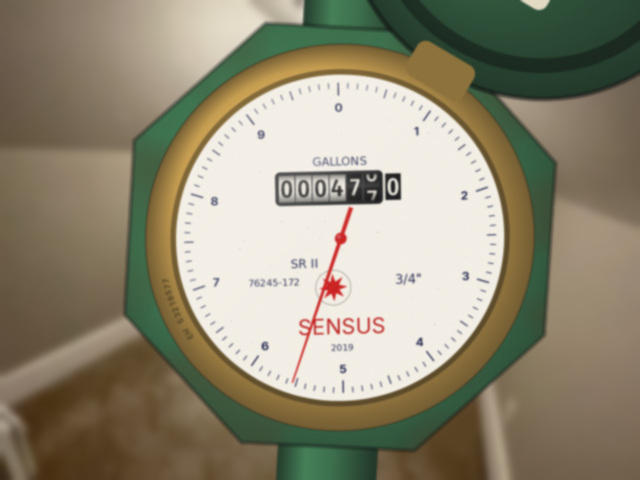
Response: 4765.5 gal
